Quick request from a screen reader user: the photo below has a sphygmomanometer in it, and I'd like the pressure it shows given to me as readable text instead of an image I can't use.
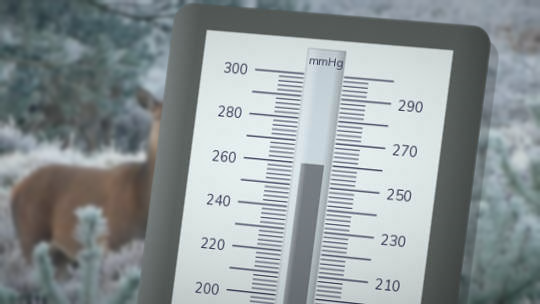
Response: 260 mmHg
